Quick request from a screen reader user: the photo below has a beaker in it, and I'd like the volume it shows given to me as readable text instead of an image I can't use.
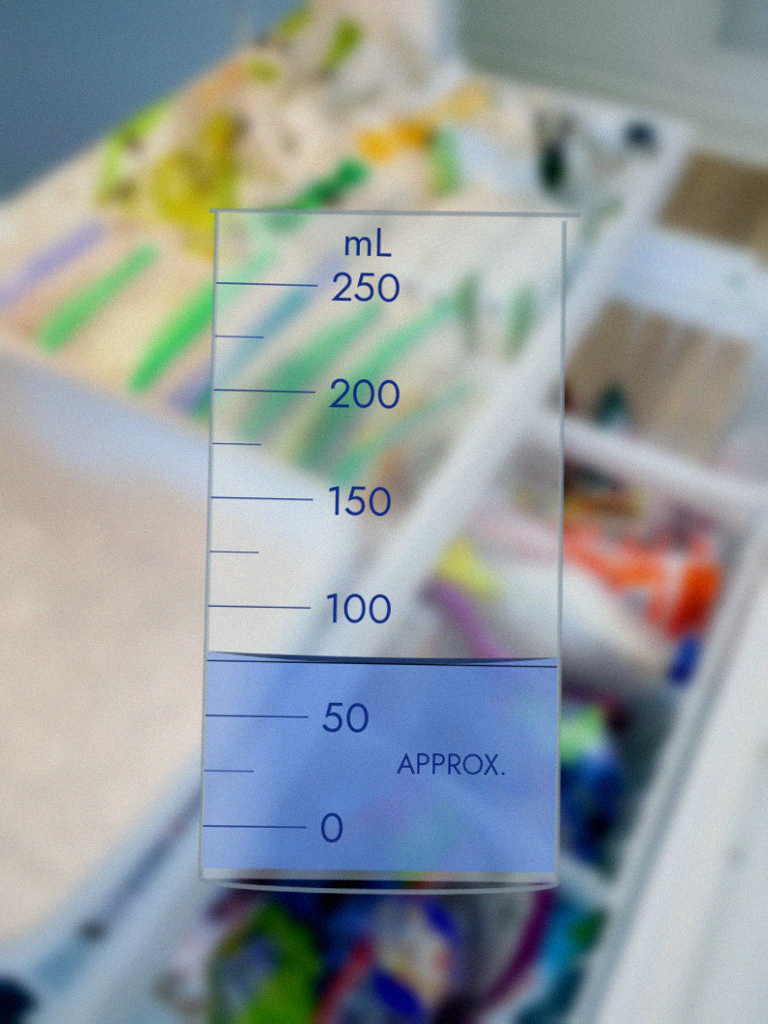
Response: 75 mL
